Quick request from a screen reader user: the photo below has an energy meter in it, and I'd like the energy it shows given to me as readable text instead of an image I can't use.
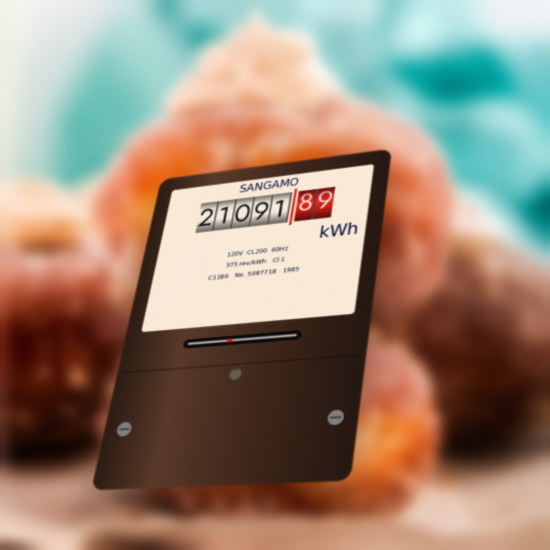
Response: 21091.89 kWh
